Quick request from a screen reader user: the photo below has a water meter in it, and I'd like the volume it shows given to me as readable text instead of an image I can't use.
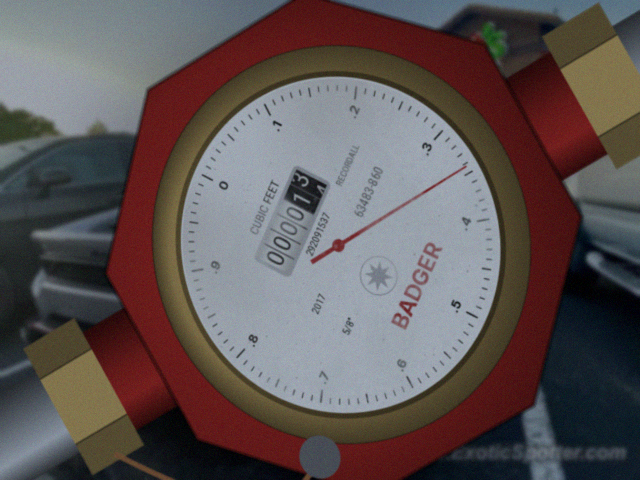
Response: 13.34 ft³
